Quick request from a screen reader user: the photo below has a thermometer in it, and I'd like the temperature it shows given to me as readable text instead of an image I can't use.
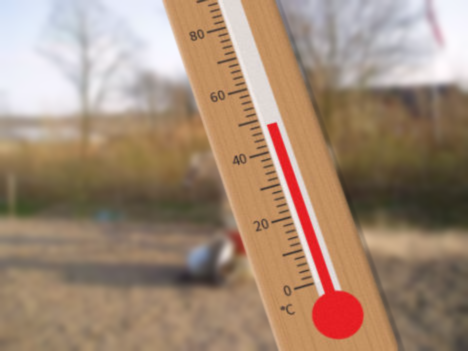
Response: 48 °C
